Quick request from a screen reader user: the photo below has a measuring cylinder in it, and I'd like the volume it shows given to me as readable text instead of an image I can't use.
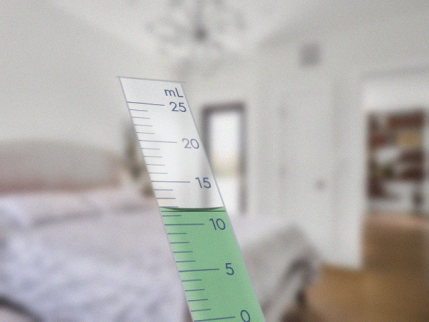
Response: 11.5 mL
